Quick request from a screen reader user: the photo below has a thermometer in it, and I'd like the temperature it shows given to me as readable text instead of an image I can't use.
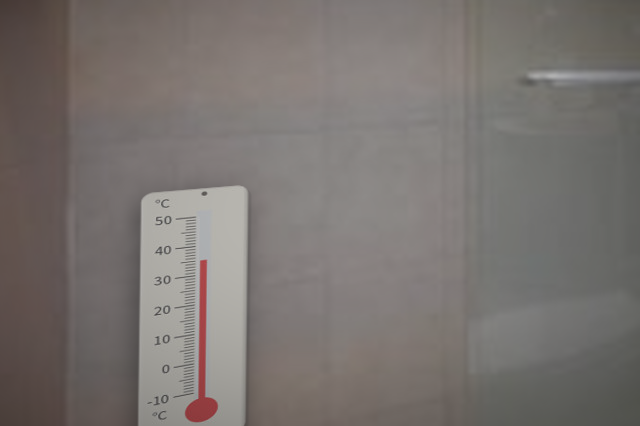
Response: 35 °C
